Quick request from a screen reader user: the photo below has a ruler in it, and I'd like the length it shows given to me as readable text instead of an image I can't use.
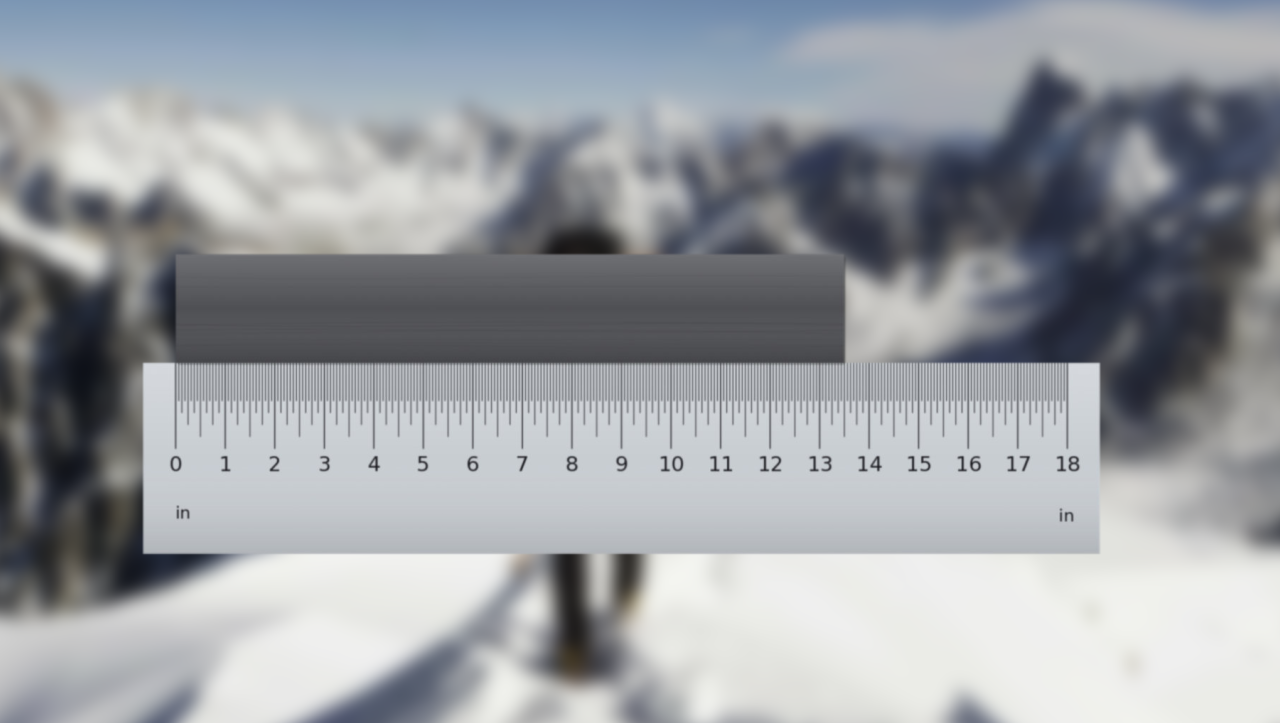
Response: 13.5 in
